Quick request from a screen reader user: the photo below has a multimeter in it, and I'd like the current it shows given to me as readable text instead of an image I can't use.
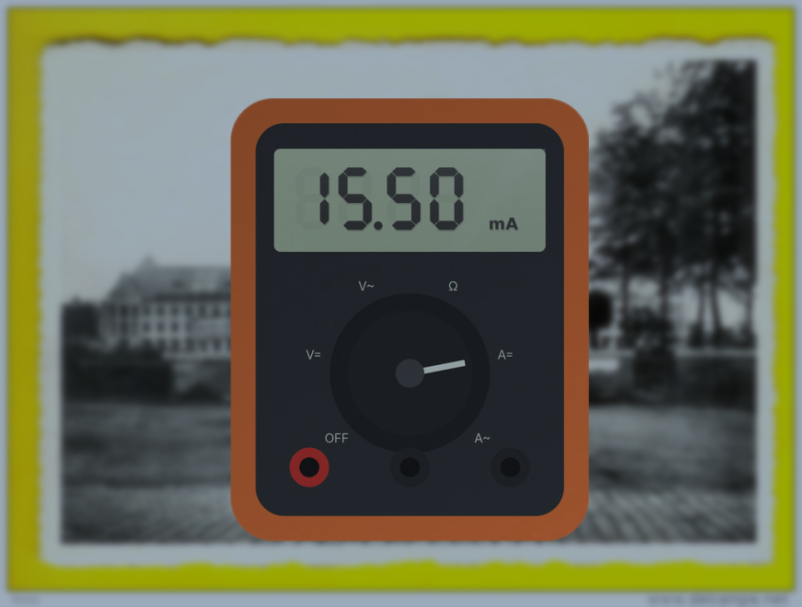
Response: 15.50 mA
